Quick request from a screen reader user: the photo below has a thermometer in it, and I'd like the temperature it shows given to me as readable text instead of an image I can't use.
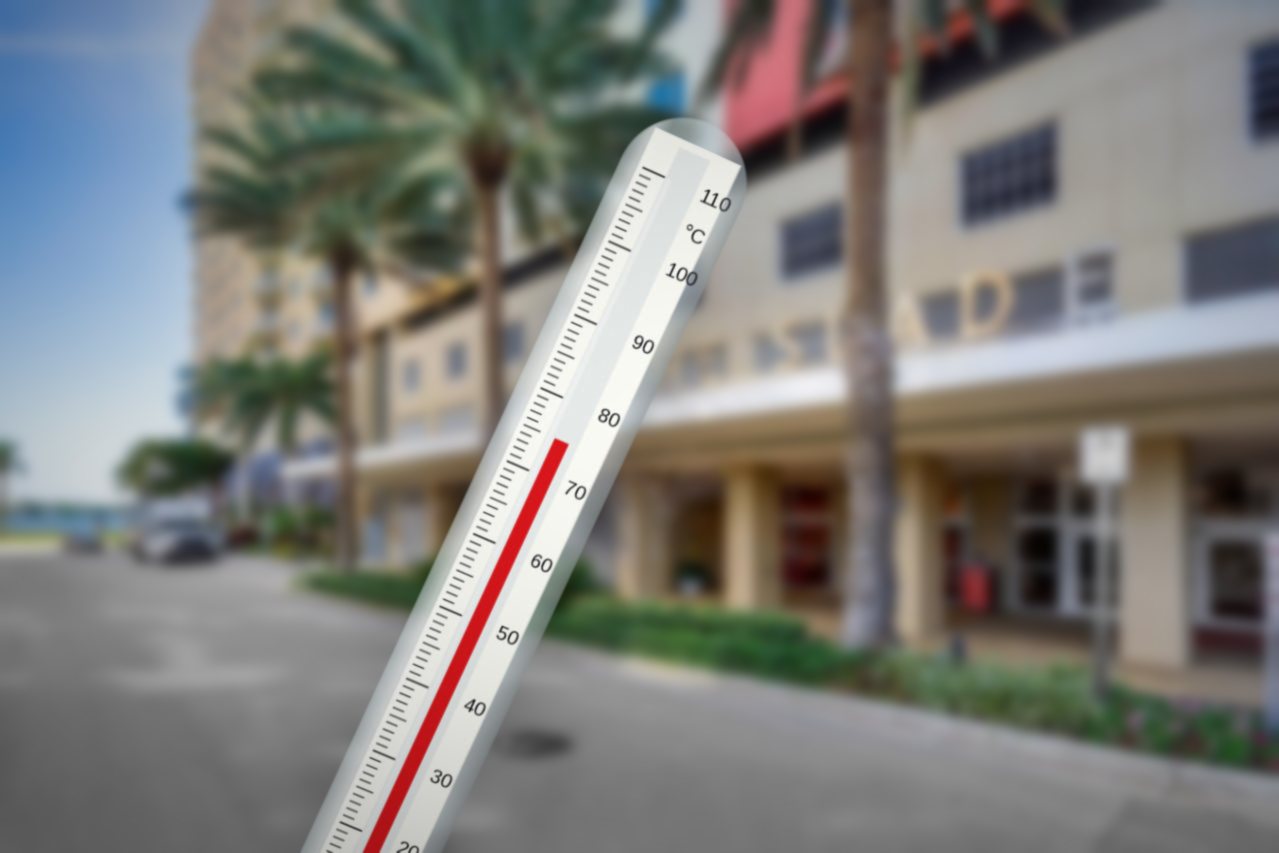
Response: 75 °C
